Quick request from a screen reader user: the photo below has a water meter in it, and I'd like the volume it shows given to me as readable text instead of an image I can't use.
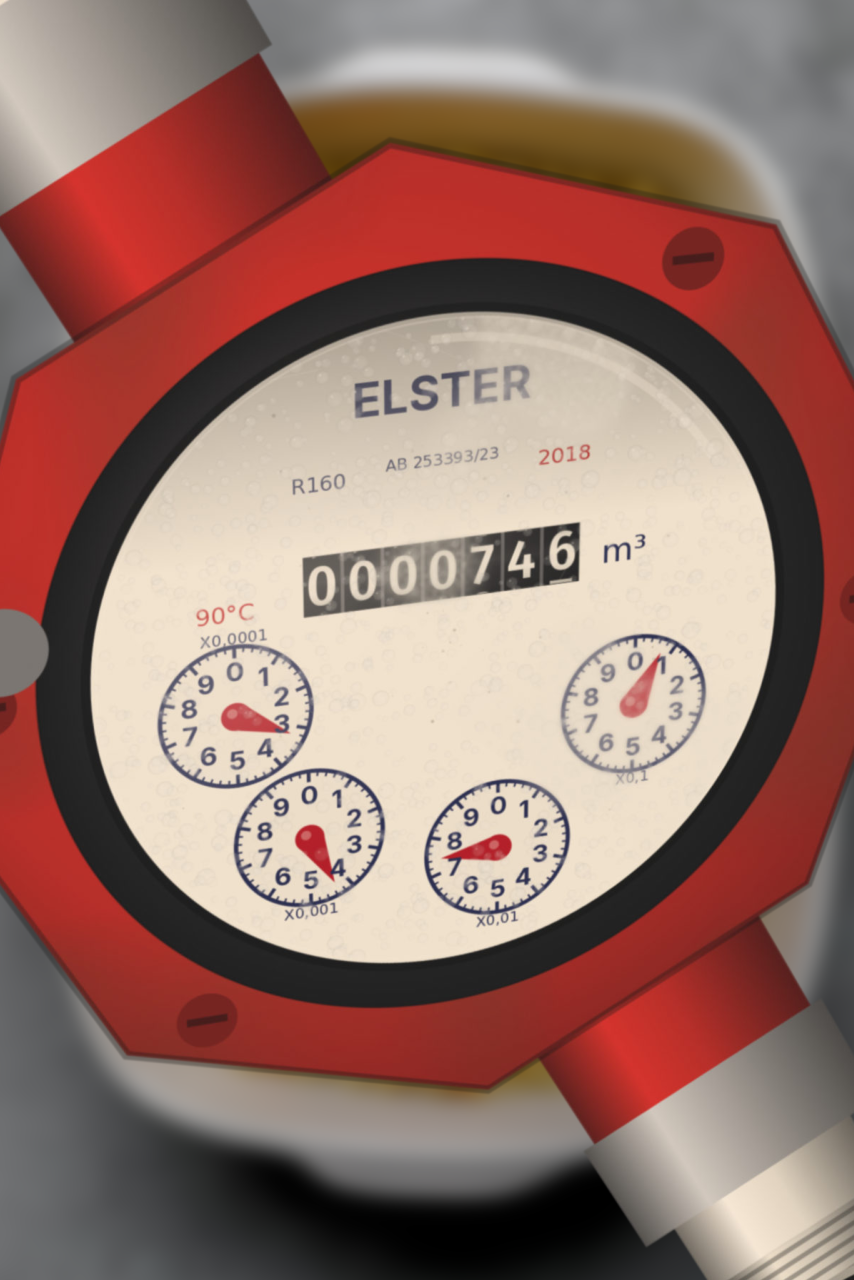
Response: 746.0743 m³
